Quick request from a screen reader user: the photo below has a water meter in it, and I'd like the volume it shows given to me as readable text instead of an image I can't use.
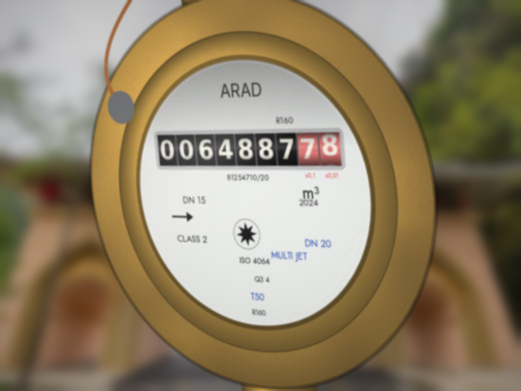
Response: 64887.78 m³
